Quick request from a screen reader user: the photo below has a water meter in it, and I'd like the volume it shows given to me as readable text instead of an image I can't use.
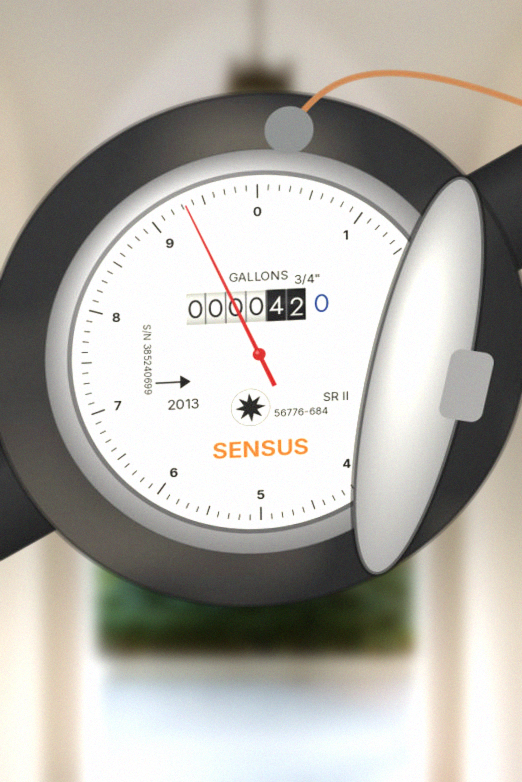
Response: 419.3 gal
